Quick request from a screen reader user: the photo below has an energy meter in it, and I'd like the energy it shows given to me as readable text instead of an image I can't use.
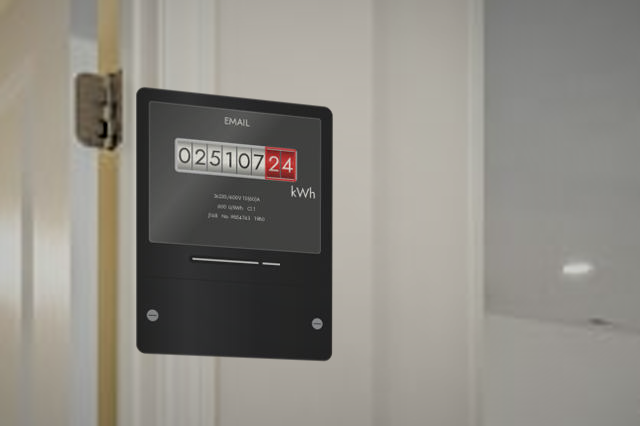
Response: 25107.24 kWh
